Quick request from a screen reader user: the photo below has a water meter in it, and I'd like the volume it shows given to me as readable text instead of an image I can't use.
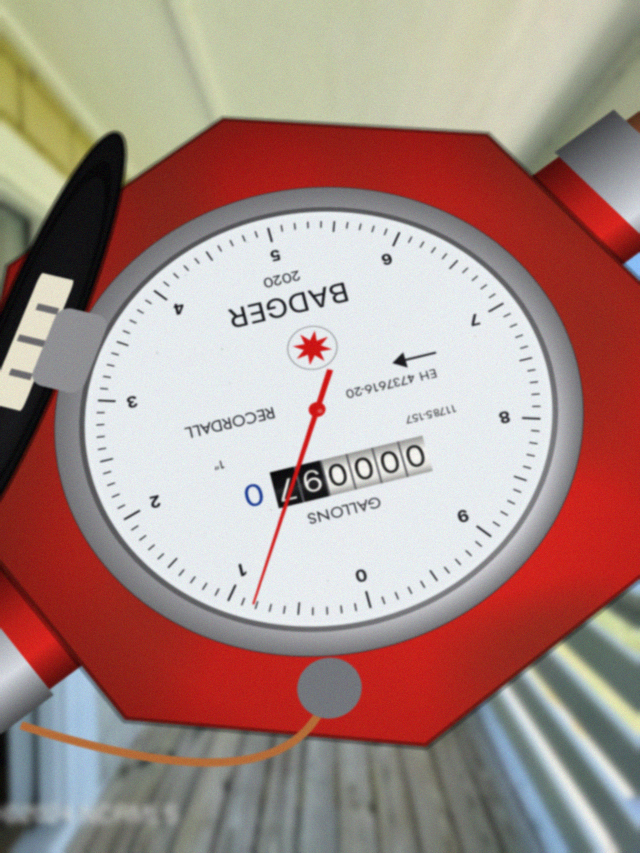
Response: 970.8 gal
